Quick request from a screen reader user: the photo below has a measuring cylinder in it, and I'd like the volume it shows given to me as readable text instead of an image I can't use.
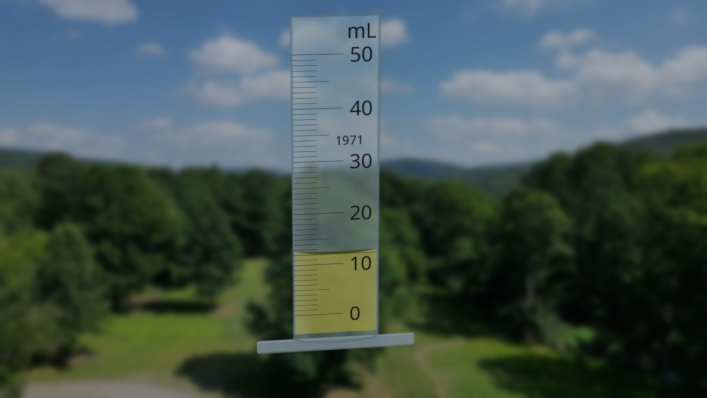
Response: 12 mL
